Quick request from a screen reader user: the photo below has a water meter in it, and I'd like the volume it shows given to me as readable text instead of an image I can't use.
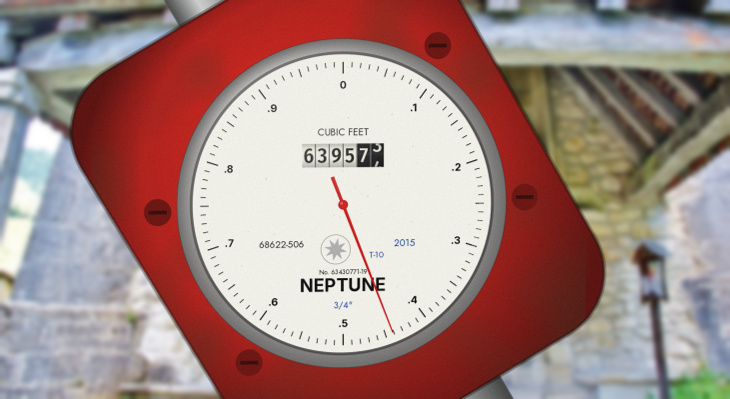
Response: 639573.44 ft³
